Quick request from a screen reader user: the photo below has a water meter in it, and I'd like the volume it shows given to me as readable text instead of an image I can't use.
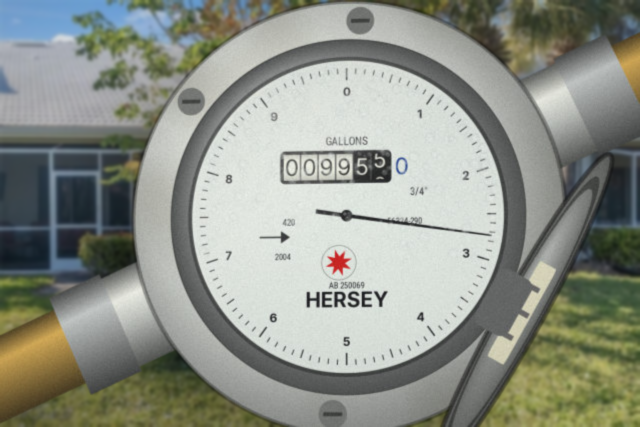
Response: 99552.7 gal
